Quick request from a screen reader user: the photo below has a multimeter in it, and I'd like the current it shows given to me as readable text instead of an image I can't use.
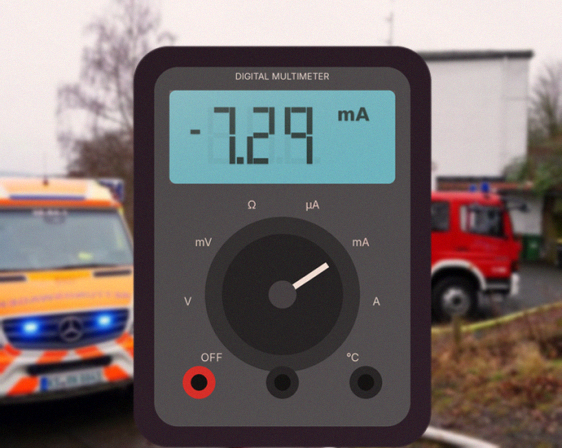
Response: -7.29 mA
